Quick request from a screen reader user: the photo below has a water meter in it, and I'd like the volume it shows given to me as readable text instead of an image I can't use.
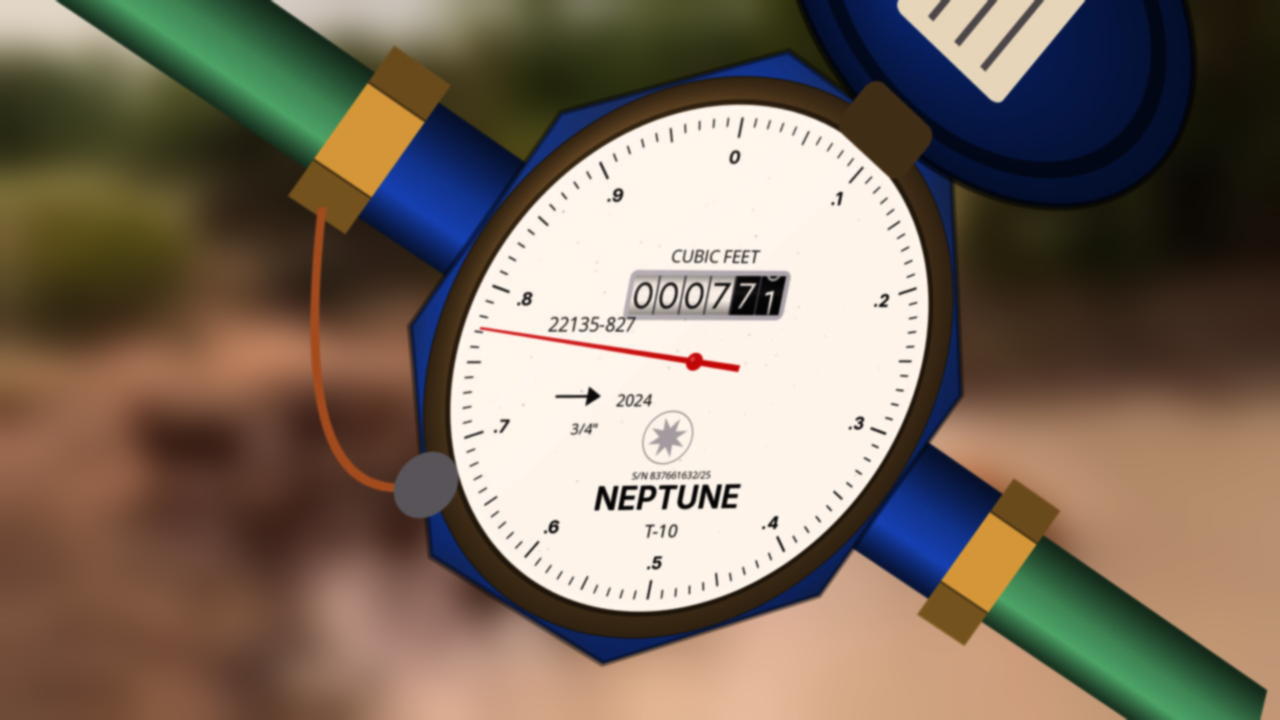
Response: 770.77 ft³
